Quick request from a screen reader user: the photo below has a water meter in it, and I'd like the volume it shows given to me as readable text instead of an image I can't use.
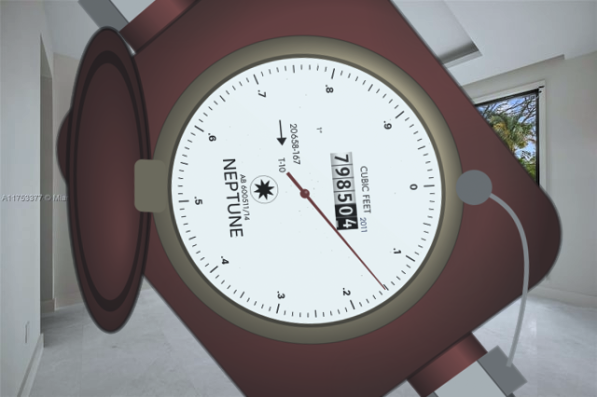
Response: 798504.15 ft³
